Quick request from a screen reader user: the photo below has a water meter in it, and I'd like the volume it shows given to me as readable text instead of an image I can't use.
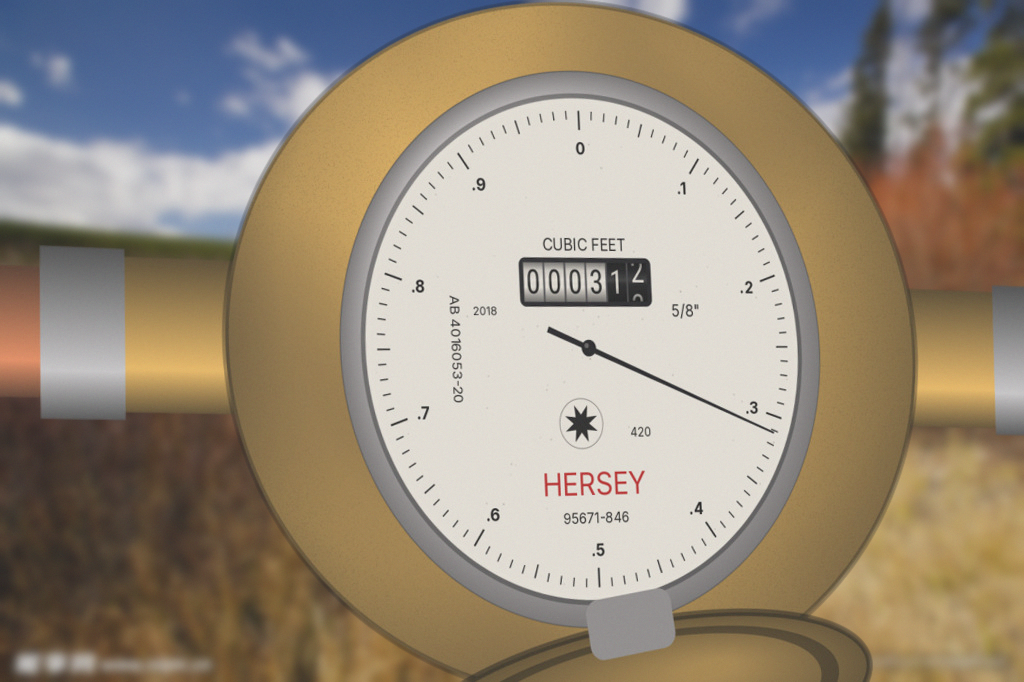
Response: 312.31 ft³
